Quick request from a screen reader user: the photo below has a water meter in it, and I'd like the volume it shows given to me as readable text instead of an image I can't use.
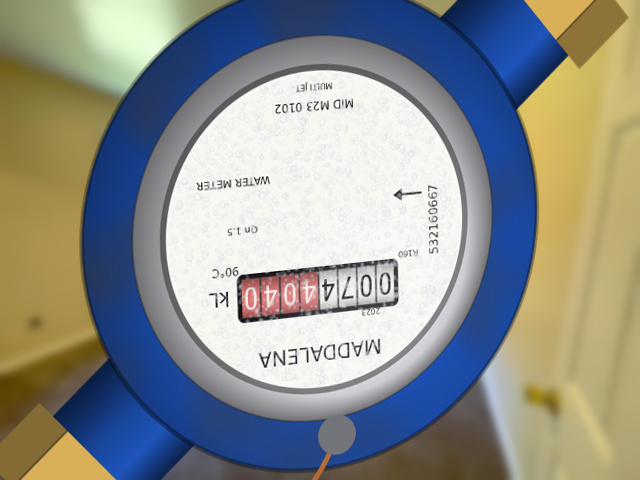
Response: 74.4040 kL
